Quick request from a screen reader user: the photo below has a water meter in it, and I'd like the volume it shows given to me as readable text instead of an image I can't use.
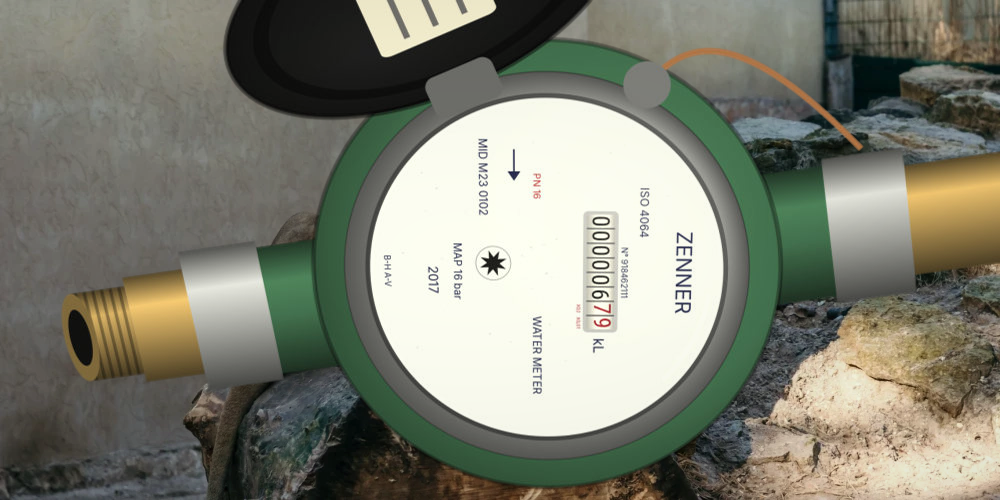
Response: 6.79 kL
